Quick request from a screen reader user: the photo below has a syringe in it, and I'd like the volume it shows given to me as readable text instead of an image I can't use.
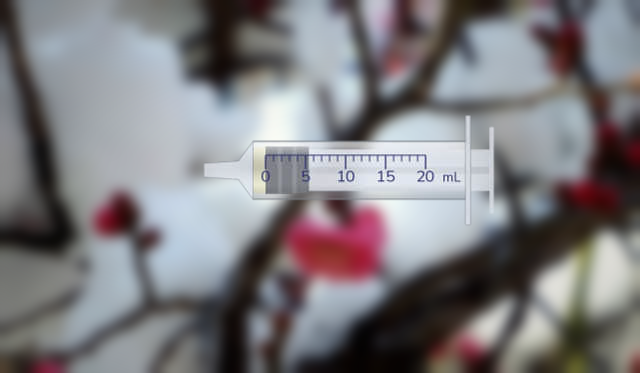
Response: 0 mL
